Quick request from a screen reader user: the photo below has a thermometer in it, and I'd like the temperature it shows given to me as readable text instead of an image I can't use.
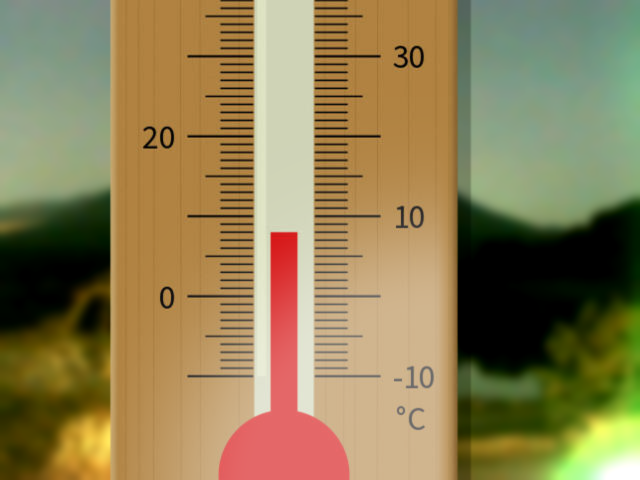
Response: 8 °C
